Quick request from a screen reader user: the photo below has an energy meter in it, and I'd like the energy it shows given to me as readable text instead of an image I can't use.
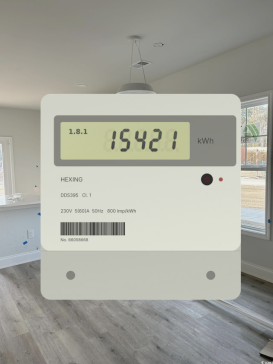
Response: 15421 kWh
